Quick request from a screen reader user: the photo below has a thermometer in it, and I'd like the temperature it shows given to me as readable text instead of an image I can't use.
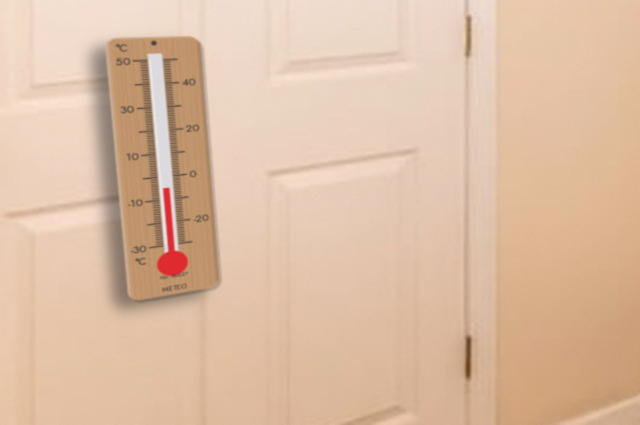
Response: -5 °C
